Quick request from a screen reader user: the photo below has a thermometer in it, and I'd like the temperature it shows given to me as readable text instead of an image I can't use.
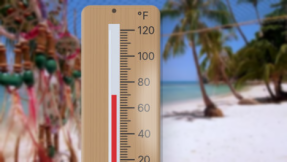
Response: 70 °F
